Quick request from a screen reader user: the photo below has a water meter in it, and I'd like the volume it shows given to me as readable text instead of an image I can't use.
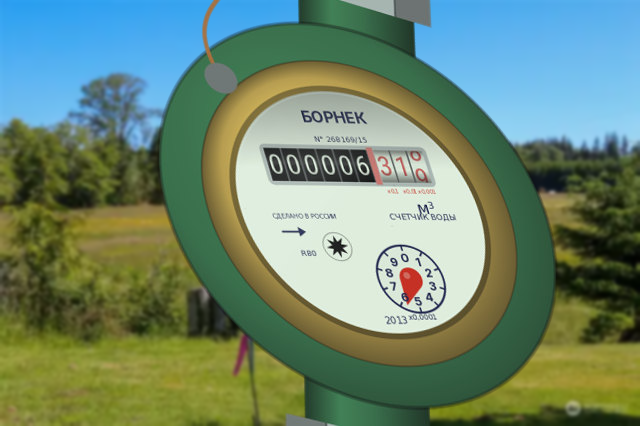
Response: 6.3185 m³
